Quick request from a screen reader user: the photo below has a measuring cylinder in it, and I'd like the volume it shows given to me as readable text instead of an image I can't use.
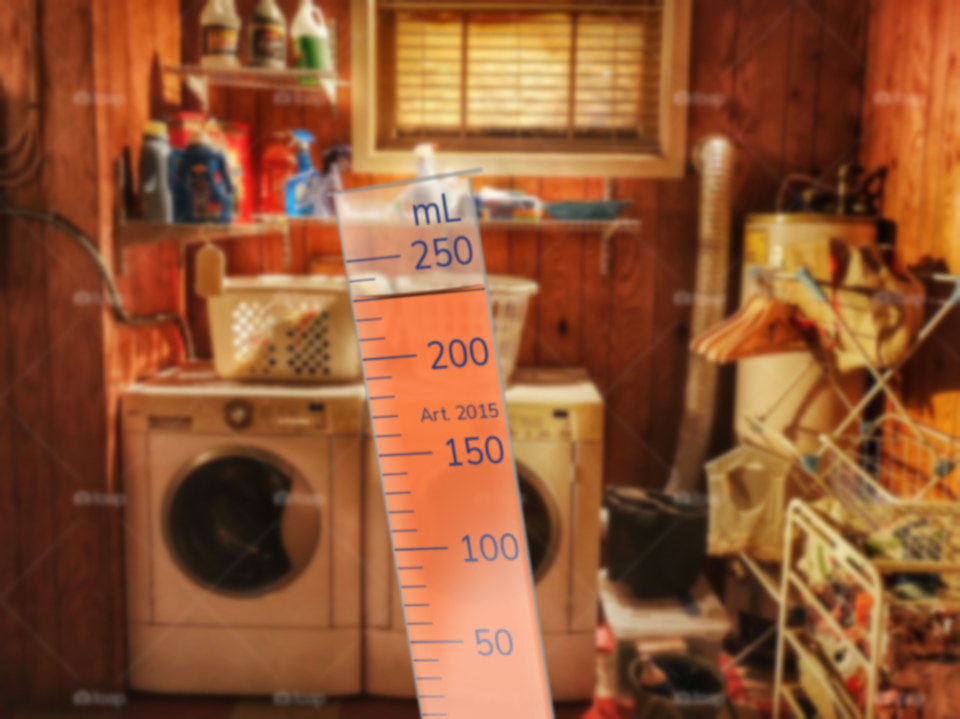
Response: 230 mL
